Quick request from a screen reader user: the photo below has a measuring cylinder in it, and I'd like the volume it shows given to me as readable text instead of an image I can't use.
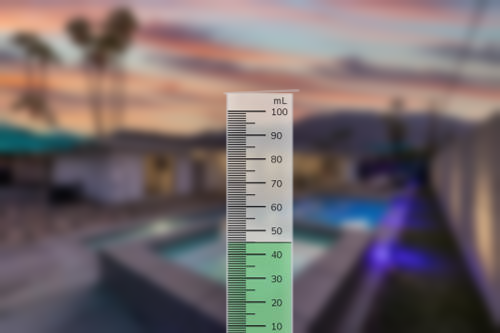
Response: 45 mL
